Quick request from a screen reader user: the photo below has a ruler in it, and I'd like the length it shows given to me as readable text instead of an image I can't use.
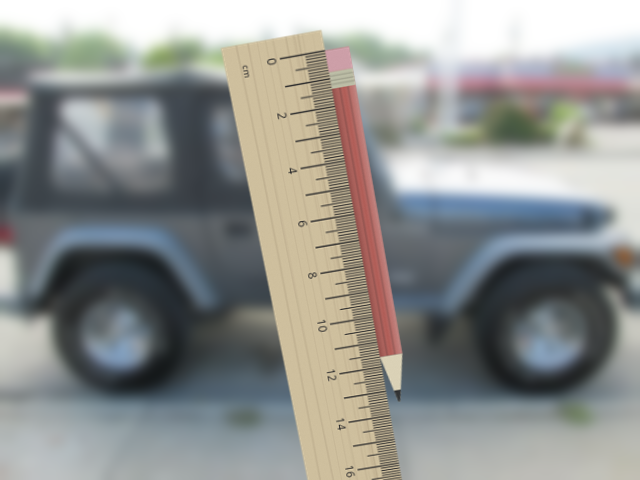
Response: 13.5 cm
